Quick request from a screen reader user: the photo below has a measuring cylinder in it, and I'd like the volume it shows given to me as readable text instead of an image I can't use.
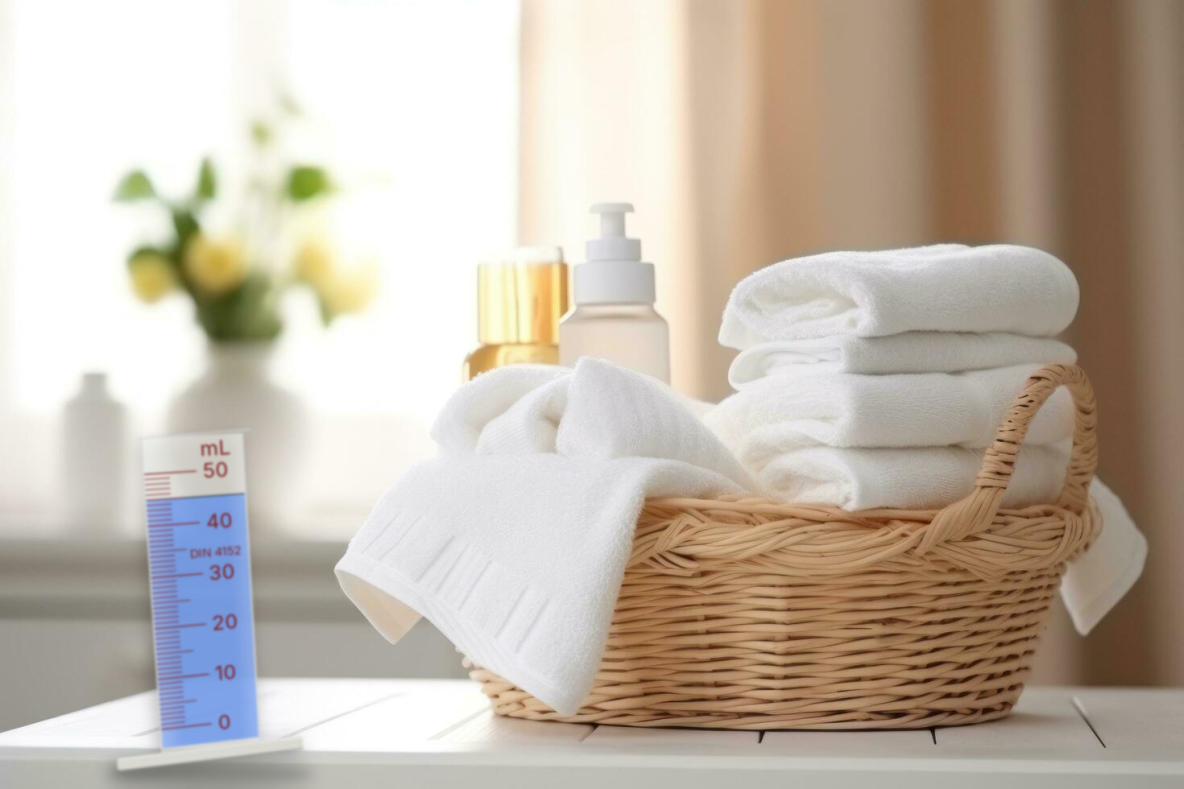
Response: 45 mL
